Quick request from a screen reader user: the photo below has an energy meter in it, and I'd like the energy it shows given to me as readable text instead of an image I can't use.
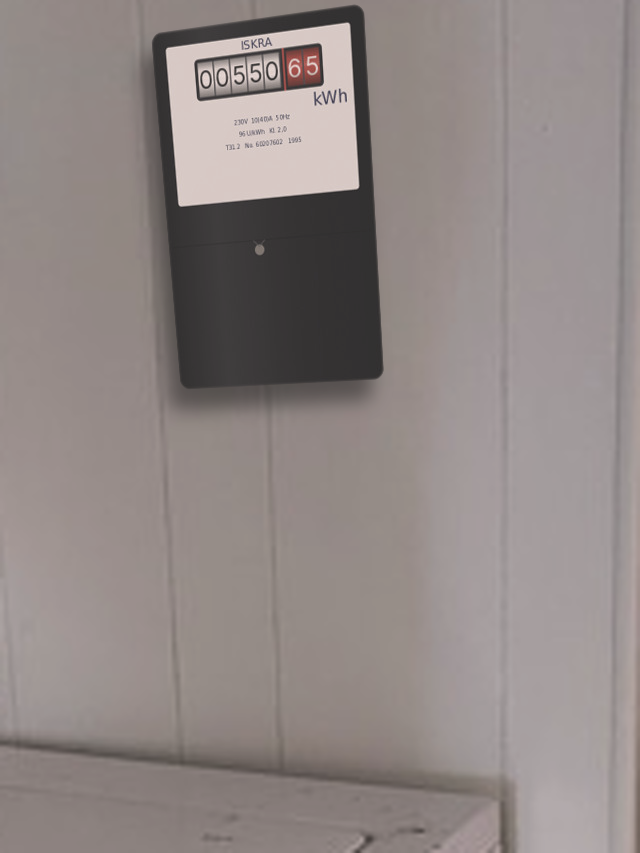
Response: 550.65 kWh
